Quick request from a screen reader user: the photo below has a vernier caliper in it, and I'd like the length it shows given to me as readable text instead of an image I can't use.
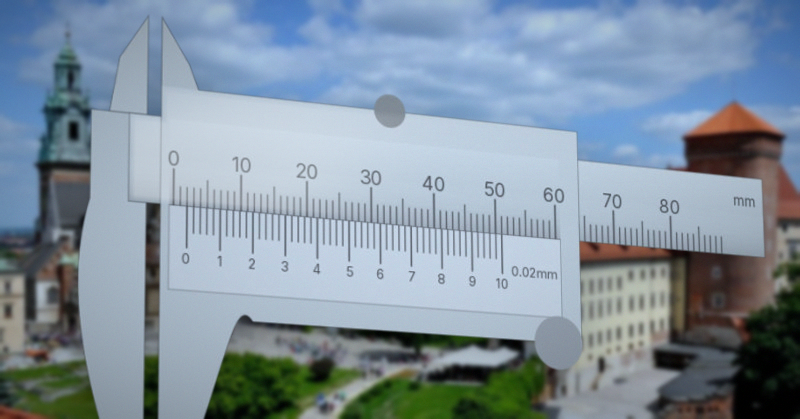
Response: 2.0 mm
